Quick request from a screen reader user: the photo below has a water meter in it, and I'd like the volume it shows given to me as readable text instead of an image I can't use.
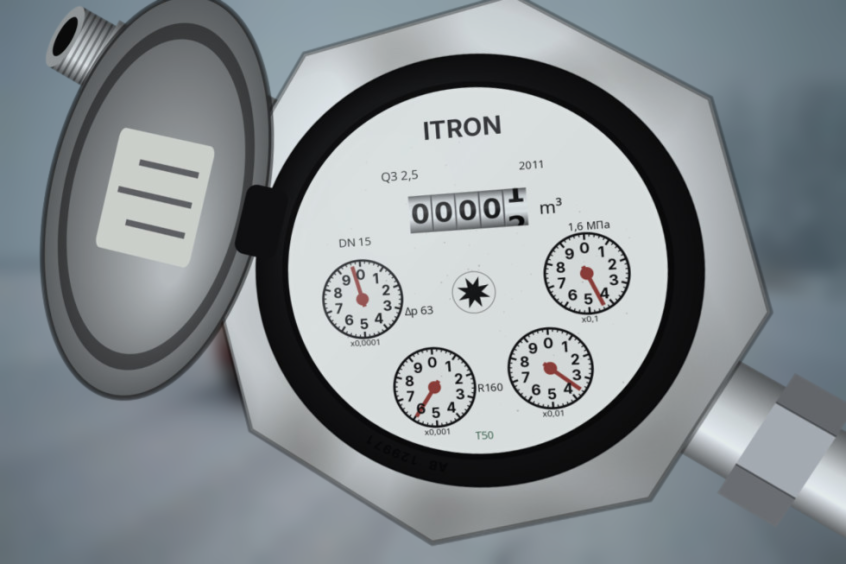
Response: 1.4359 m³
